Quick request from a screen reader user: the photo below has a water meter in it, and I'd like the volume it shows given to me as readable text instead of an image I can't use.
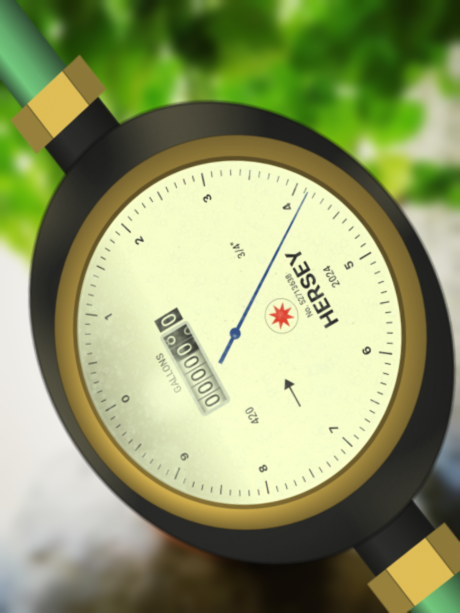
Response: 84.1 gal
